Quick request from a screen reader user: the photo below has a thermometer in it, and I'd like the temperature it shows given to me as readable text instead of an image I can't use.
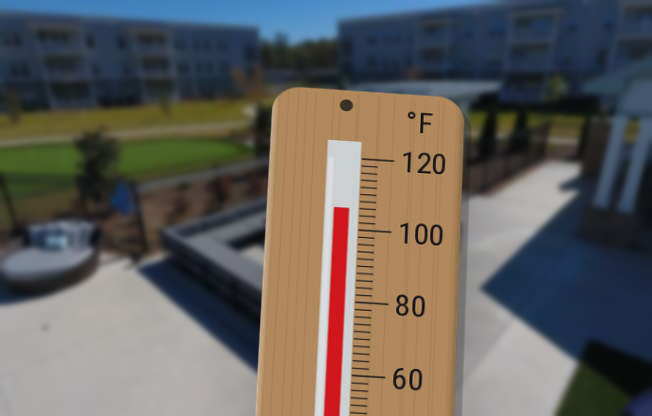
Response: 106 °F
